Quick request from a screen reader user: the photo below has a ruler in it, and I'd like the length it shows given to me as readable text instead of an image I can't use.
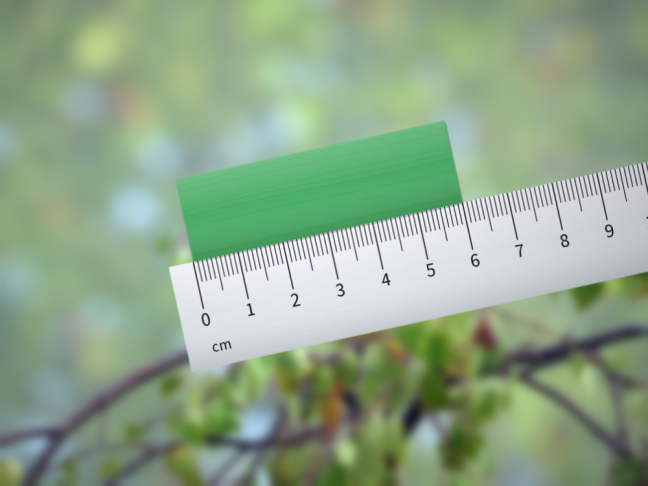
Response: 6 cm
